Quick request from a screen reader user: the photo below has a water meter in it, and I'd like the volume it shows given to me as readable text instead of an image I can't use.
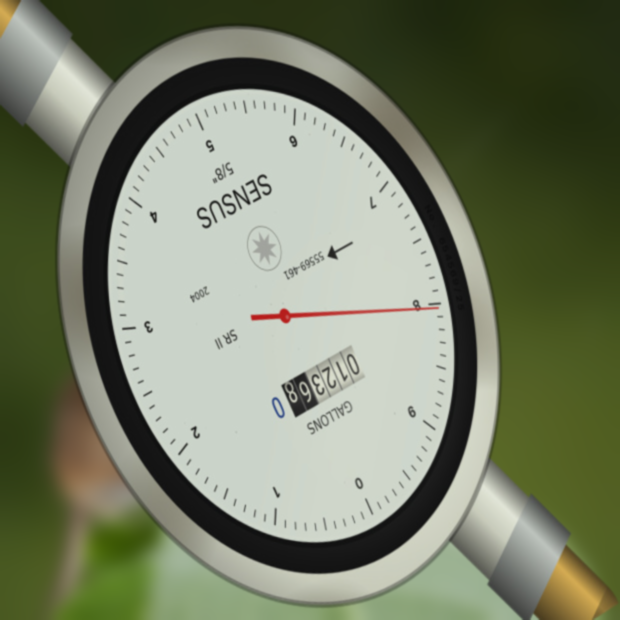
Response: 123678.0 gal
